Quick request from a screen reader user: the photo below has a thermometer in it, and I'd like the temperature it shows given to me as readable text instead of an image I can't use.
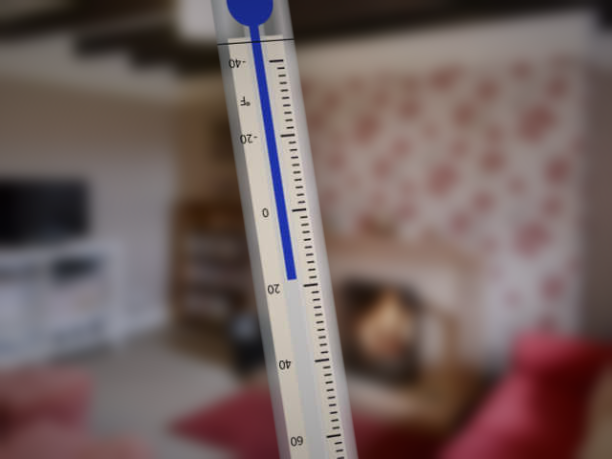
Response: 18 °F
